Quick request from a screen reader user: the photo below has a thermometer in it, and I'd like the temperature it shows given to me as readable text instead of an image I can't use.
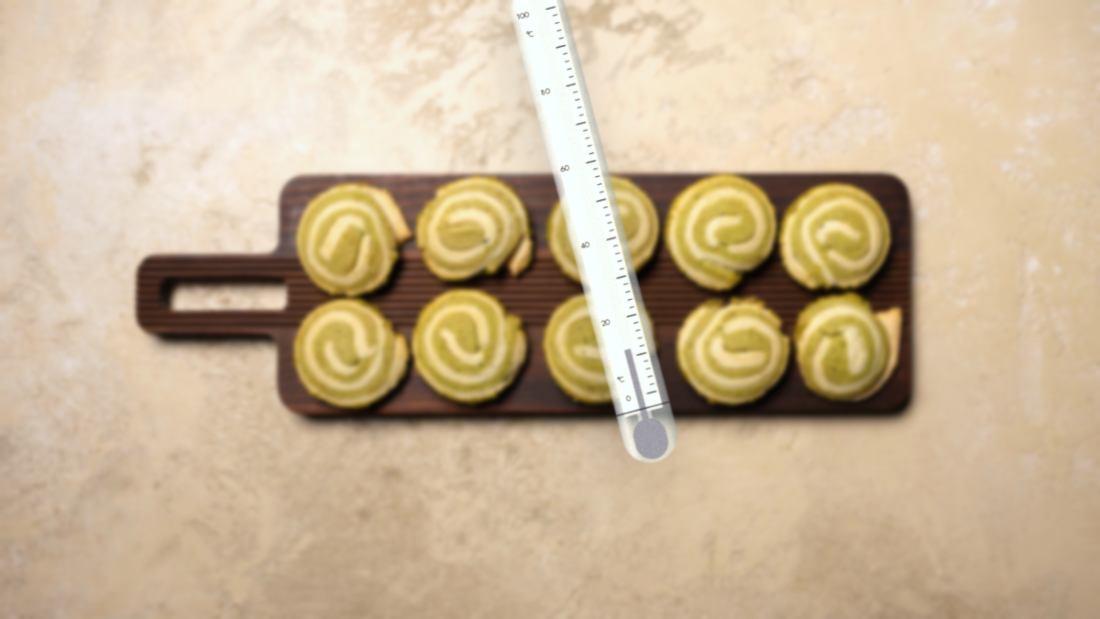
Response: 12 °C
